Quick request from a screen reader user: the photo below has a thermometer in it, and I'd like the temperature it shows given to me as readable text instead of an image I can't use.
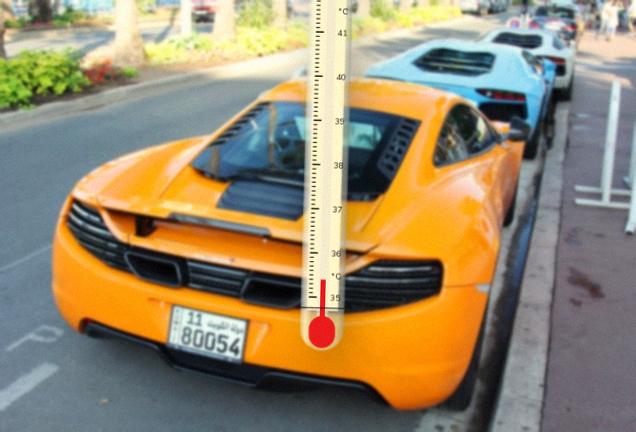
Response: 35.4 °C
